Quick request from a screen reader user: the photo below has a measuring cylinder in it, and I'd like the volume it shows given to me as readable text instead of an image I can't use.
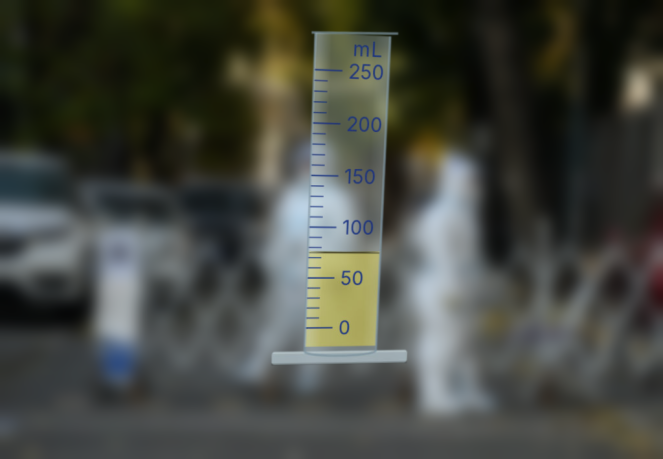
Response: 75 mL
